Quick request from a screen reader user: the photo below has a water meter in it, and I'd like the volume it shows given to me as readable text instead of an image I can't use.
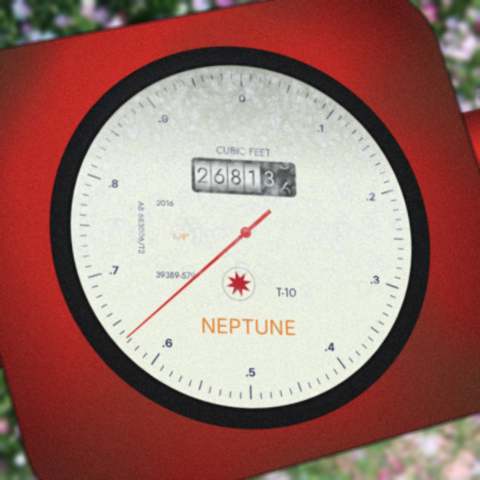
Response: 268135.63 ft³
